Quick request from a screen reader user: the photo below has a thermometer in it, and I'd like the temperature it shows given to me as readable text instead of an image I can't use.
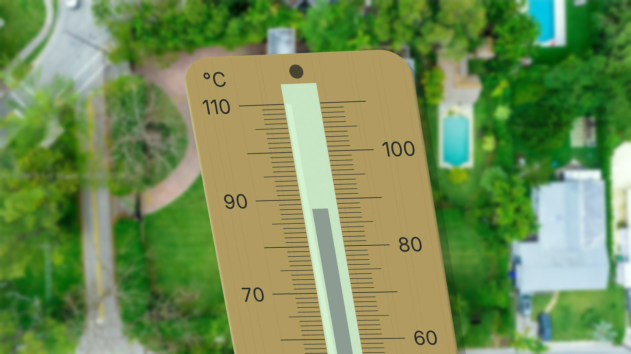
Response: 88 °C
